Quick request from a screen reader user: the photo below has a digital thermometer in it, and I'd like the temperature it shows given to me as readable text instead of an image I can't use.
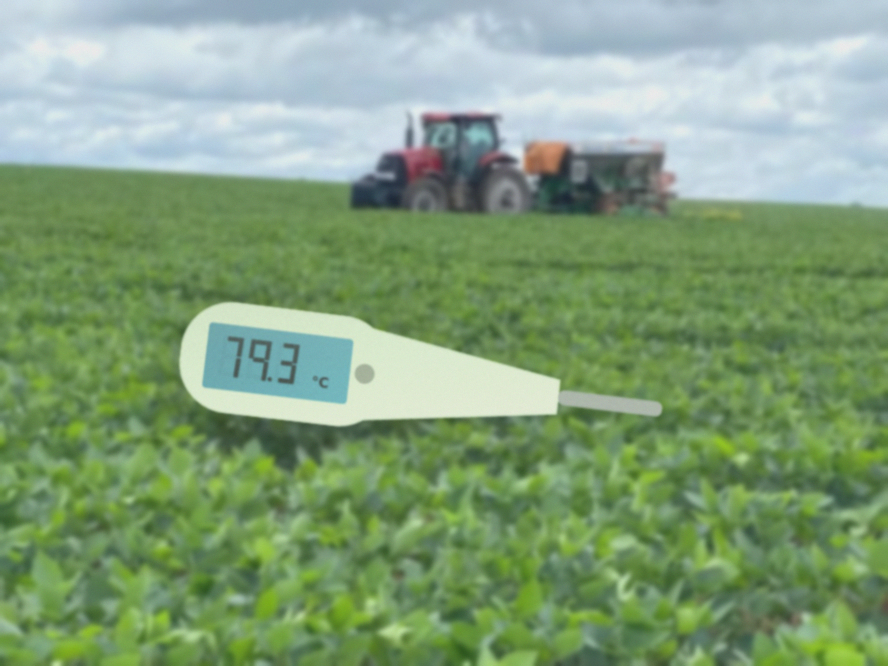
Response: 79.3 °C
